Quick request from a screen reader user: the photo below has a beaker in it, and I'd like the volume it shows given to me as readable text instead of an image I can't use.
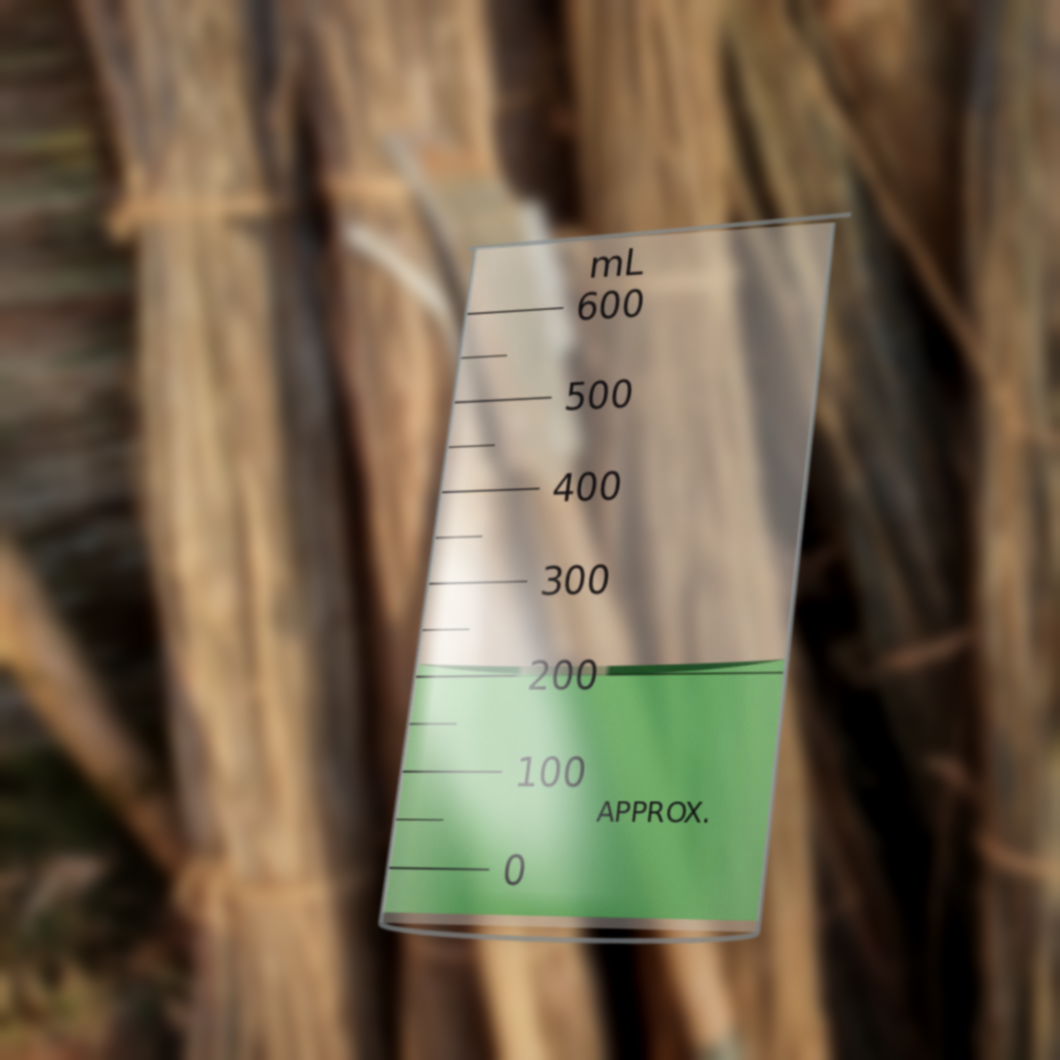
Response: 200 mL
